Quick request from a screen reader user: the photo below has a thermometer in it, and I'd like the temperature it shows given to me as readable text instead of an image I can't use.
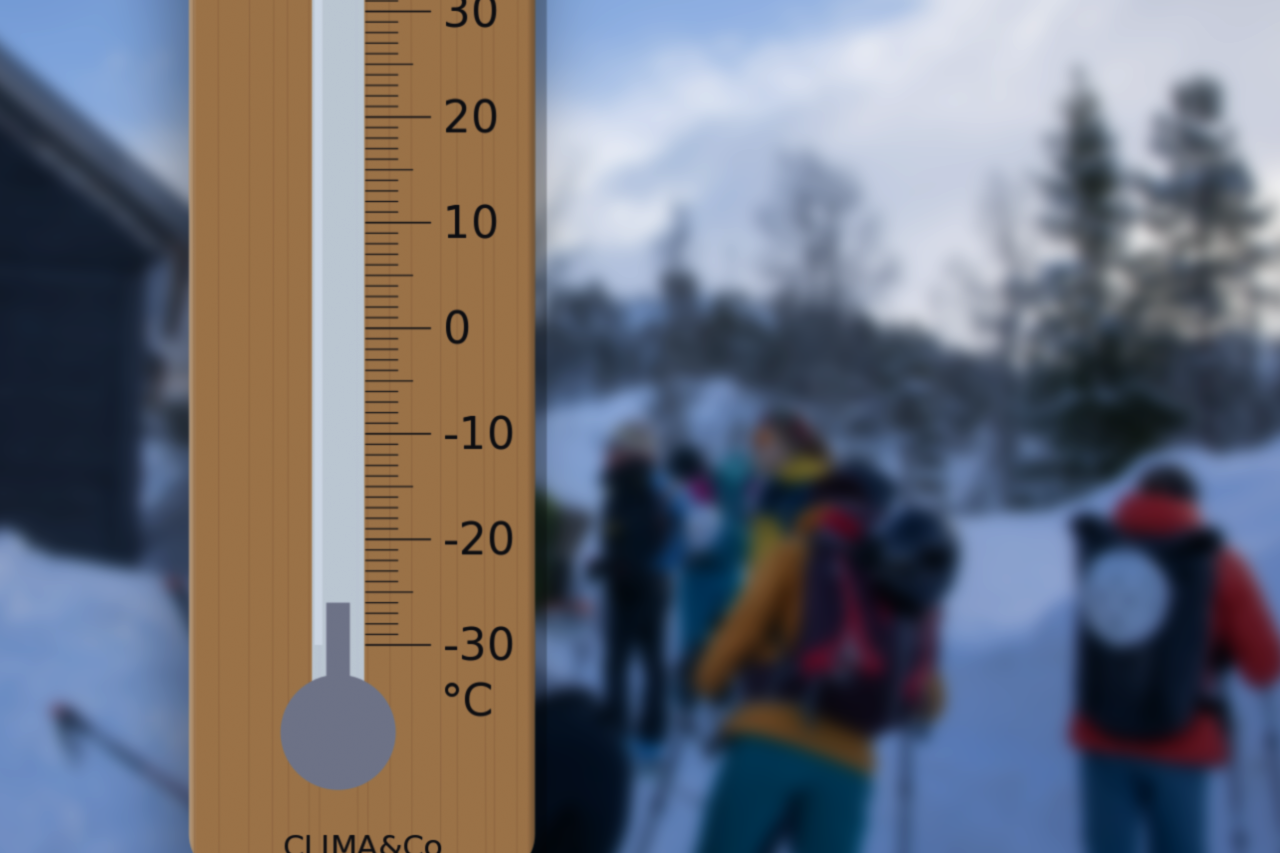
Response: -26 °C
